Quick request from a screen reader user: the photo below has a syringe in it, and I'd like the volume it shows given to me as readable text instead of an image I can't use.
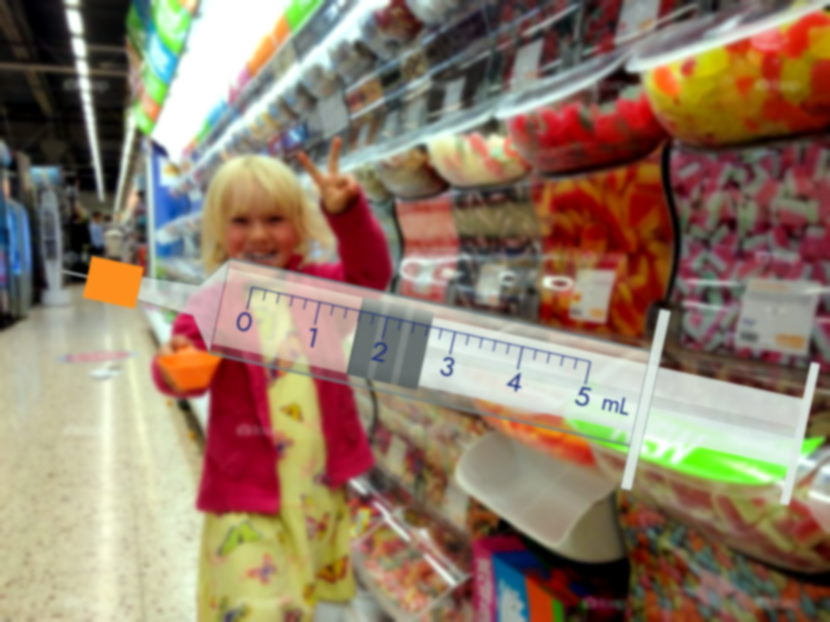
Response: 1.6 mL
